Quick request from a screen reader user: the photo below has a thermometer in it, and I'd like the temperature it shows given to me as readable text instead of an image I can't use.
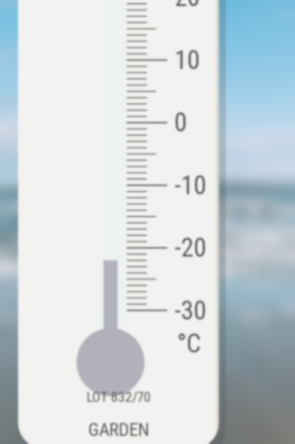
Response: -22 °C
